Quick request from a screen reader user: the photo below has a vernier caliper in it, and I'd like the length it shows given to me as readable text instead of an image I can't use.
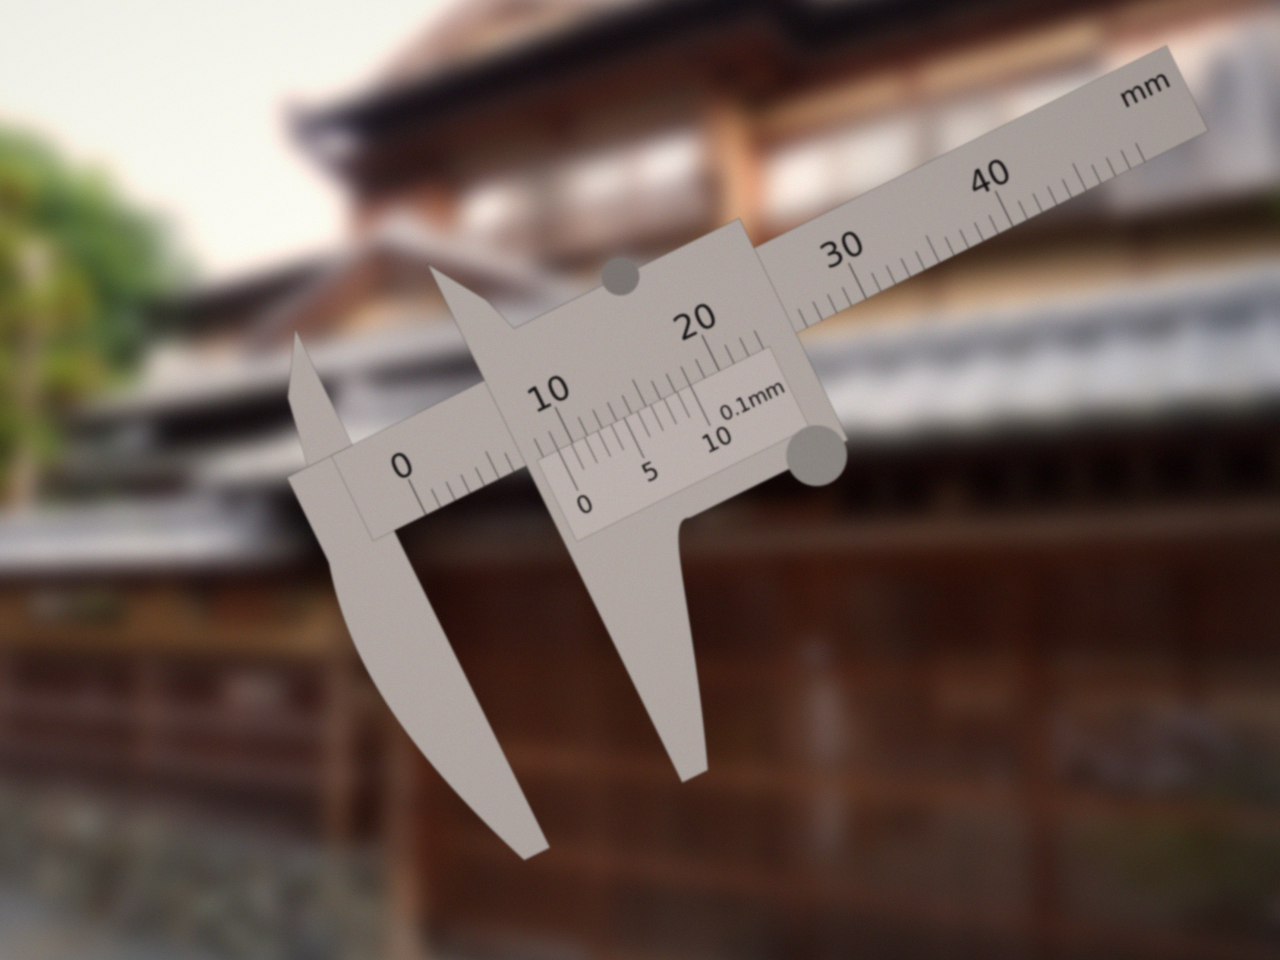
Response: 9.0 mm
